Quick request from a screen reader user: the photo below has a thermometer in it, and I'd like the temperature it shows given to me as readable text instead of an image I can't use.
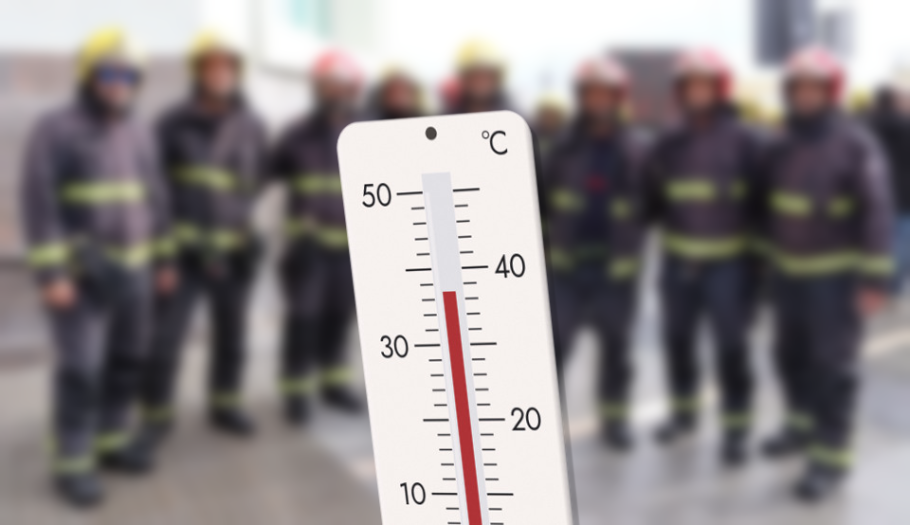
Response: 37 °C
